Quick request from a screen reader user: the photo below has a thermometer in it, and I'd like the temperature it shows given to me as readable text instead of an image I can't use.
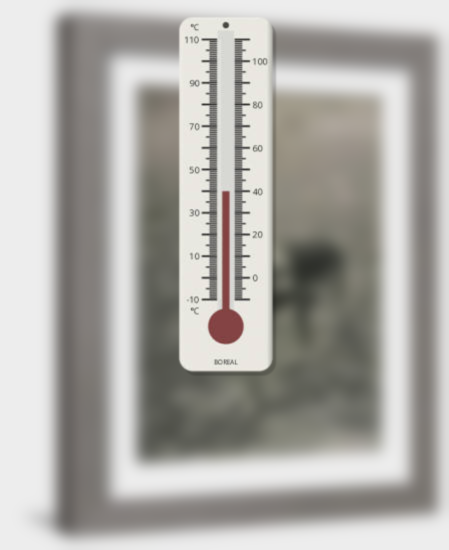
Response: 40 °C
